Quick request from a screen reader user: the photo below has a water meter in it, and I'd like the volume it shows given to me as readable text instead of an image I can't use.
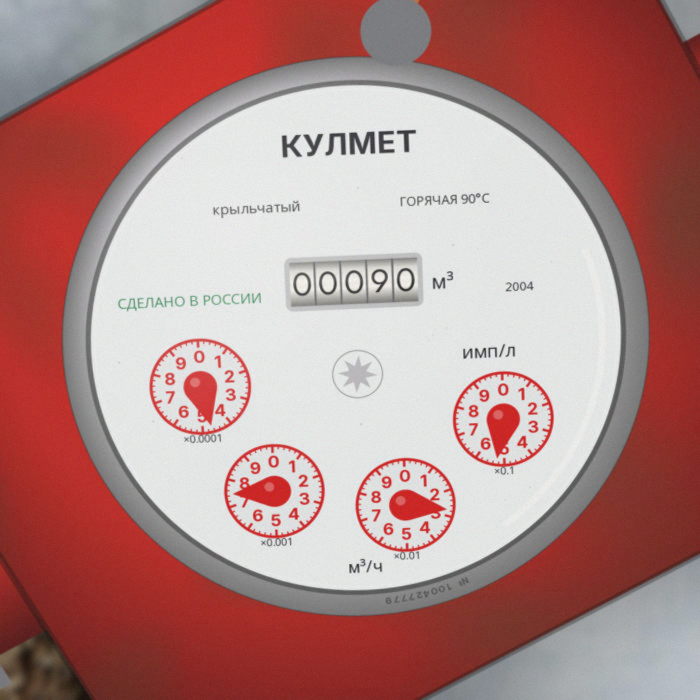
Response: 90.5274 m³
